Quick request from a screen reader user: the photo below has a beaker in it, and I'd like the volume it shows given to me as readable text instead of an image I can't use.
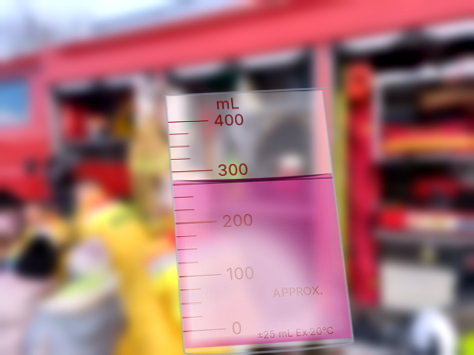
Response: 275 mL
